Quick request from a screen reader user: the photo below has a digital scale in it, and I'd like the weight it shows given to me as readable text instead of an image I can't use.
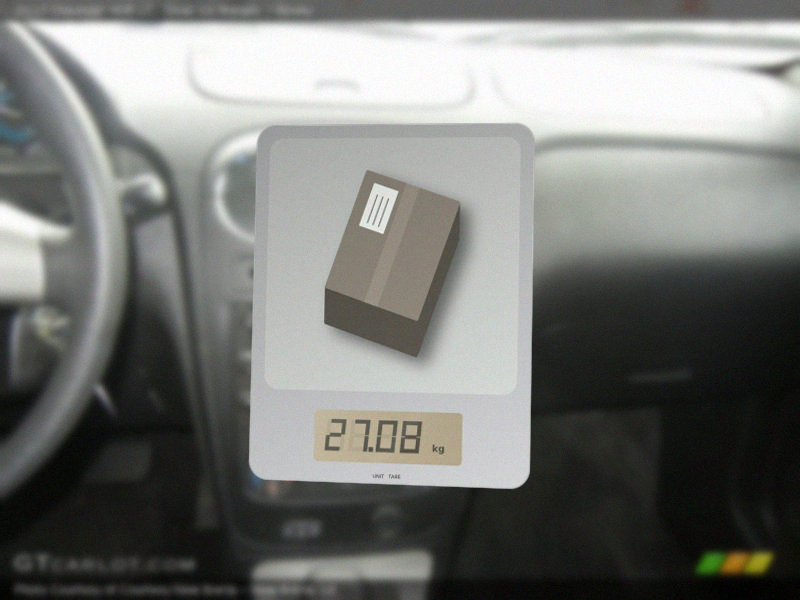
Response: 27.08 kg
